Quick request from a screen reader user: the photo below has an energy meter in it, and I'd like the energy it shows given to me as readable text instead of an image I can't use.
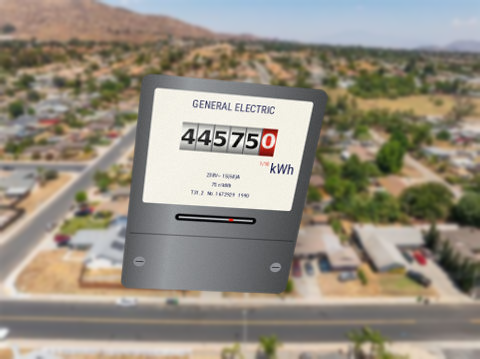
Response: 44575.0 kWh
